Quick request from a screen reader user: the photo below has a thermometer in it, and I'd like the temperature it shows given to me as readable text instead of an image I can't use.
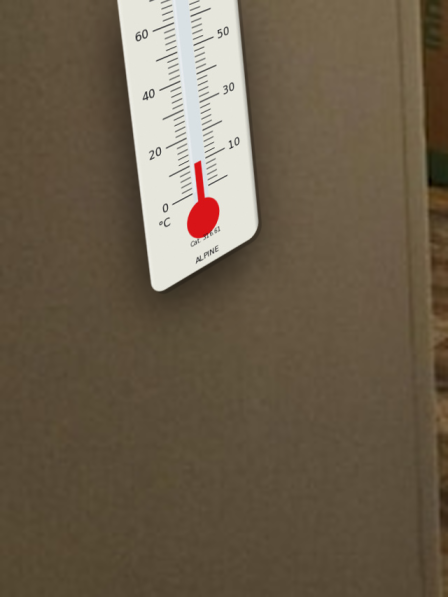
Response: 10 °C
